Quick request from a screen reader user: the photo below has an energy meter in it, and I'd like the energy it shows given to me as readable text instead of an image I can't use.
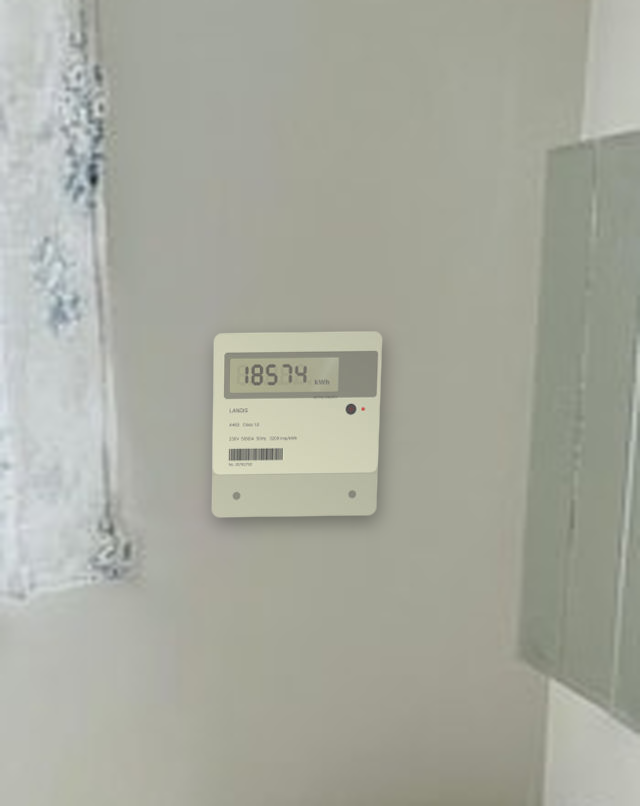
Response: 18574 kWh
